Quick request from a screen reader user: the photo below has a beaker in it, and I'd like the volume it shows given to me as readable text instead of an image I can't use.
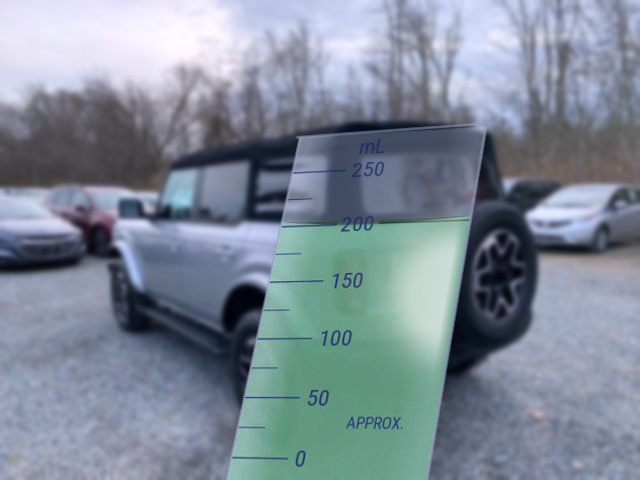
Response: 200 mL
